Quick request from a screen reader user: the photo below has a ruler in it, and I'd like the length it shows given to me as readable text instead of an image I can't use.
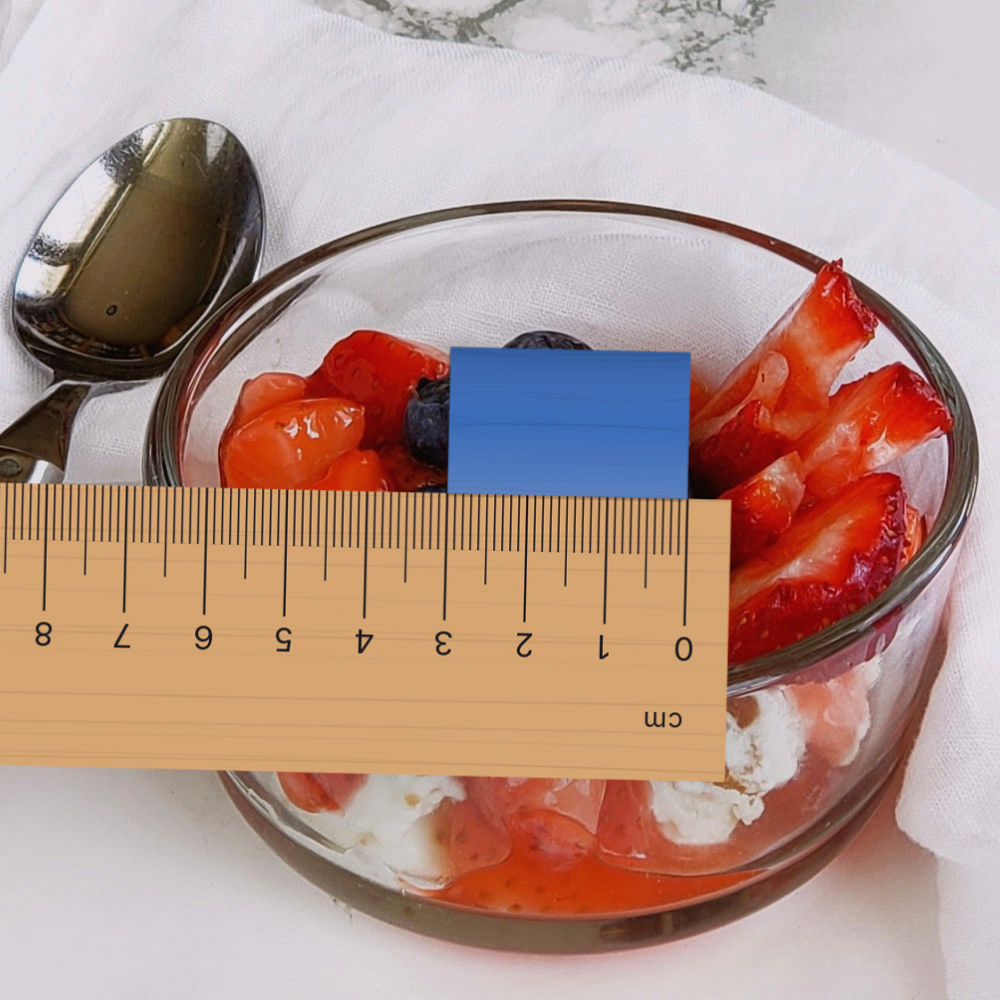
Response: 3 cm
